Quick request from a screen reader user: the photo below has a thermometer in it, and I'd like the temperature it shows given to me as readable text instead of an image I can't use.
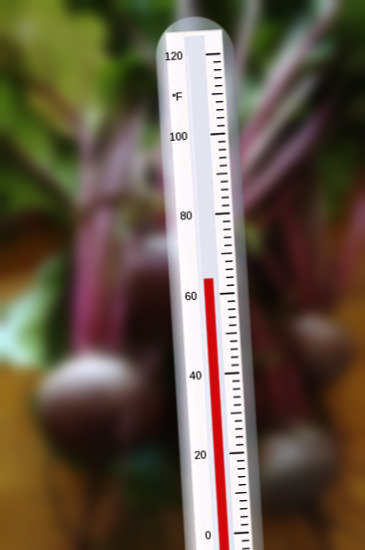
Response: 64 °F
